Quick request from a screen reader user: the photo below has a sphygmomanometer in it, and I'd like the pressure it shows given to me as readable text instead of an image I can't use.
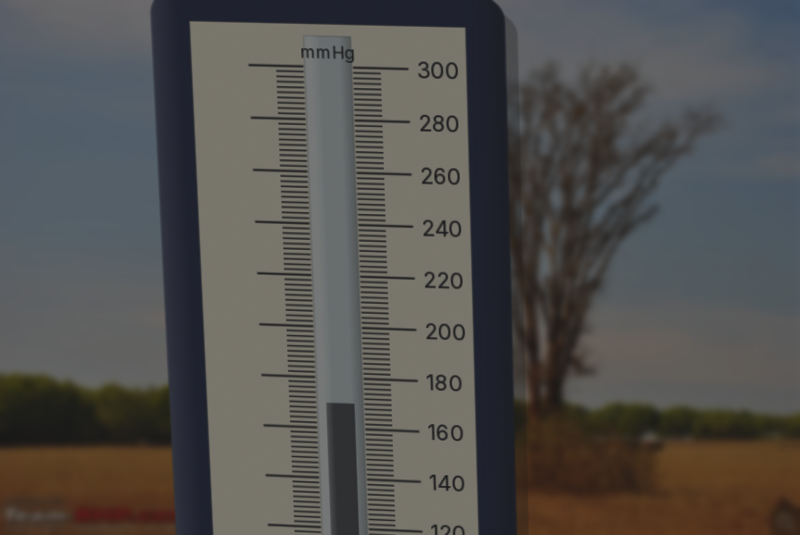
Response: 170 mmHg
